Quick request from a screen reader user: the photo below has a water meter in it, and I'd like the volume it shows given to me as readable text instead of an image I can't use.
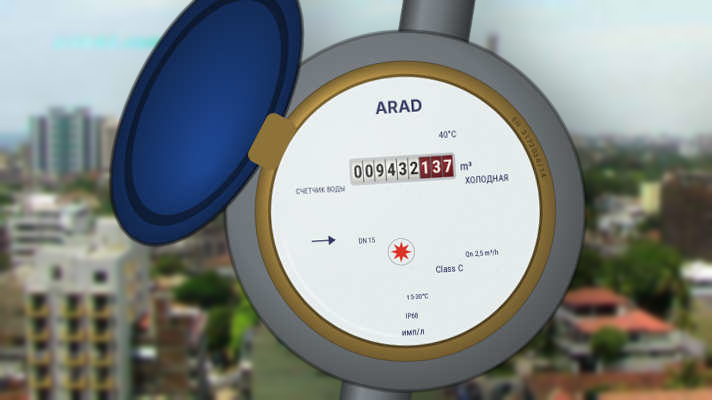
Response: 9432.137 m³
